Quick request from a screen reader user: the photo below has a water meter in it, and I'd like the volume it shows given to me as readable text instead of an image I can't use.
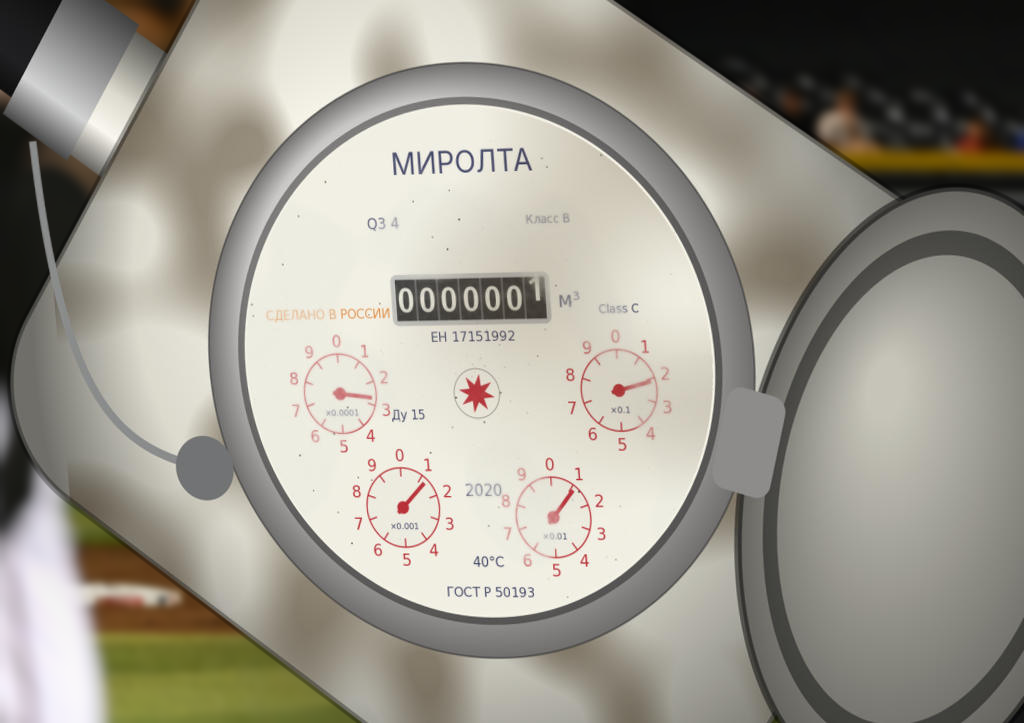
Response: 1.2112 m³
